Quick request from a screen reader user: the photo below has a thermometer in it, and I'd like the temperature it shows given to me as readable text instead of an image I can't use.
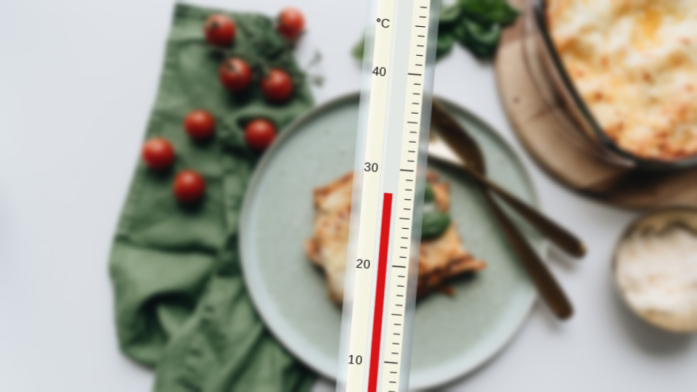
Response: 27.5 °C
